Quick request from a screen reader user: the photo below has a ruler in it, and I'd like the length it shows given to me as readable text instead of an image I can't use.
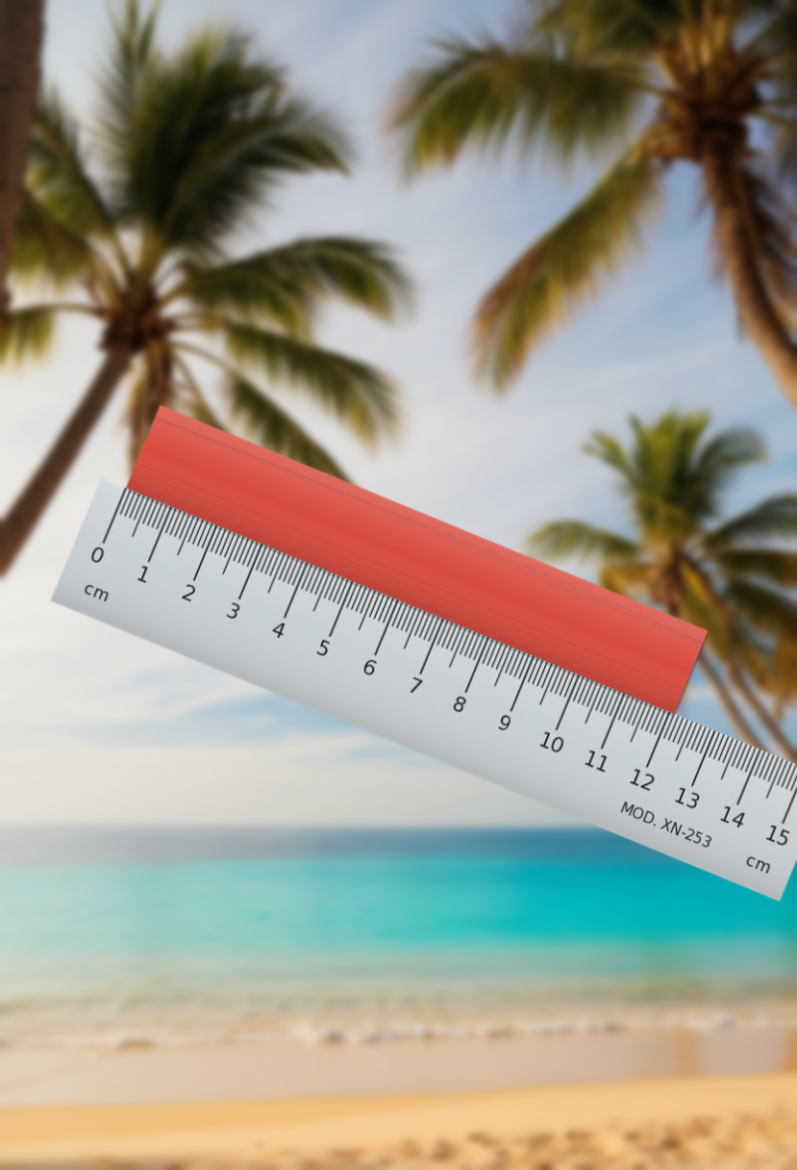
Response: 12.1 cm
